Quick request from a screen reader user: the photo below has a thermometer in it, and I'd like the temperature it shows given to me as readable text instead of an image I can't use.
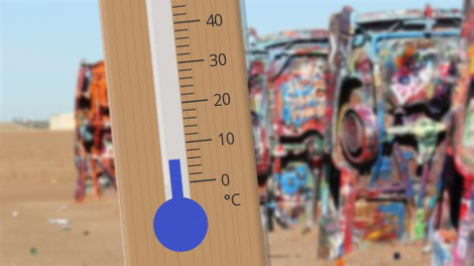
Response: 6 °C
